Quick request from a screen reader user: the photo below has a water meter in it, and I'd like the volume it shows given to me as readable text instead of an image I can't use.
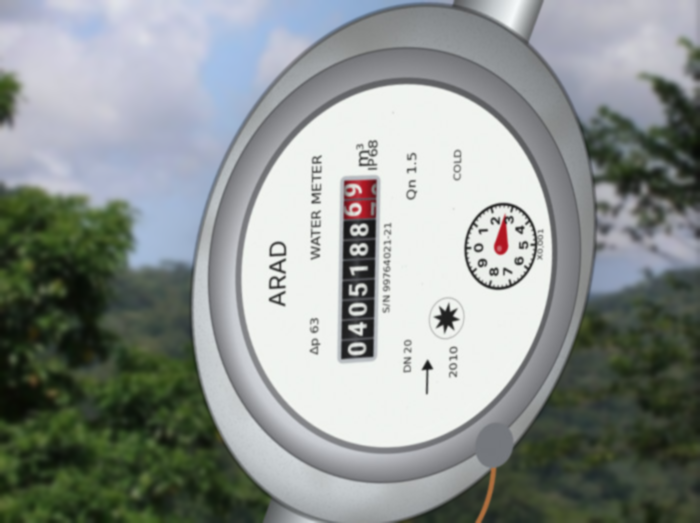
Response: 405188.692 m³
